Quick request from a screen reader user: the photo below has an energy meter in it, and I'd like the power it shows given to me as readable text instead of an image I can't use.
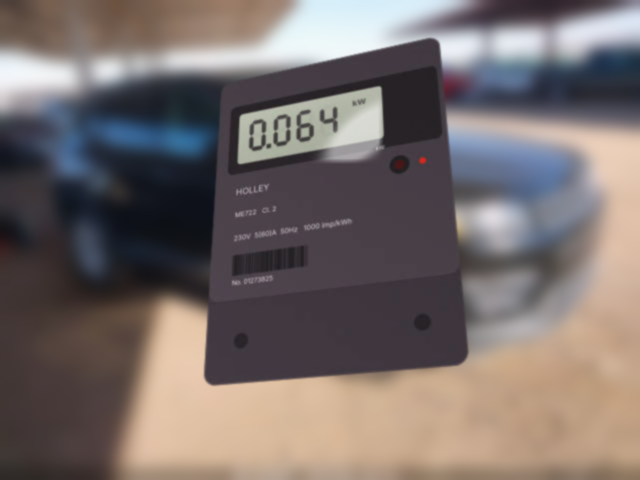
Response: 0.064 kW
